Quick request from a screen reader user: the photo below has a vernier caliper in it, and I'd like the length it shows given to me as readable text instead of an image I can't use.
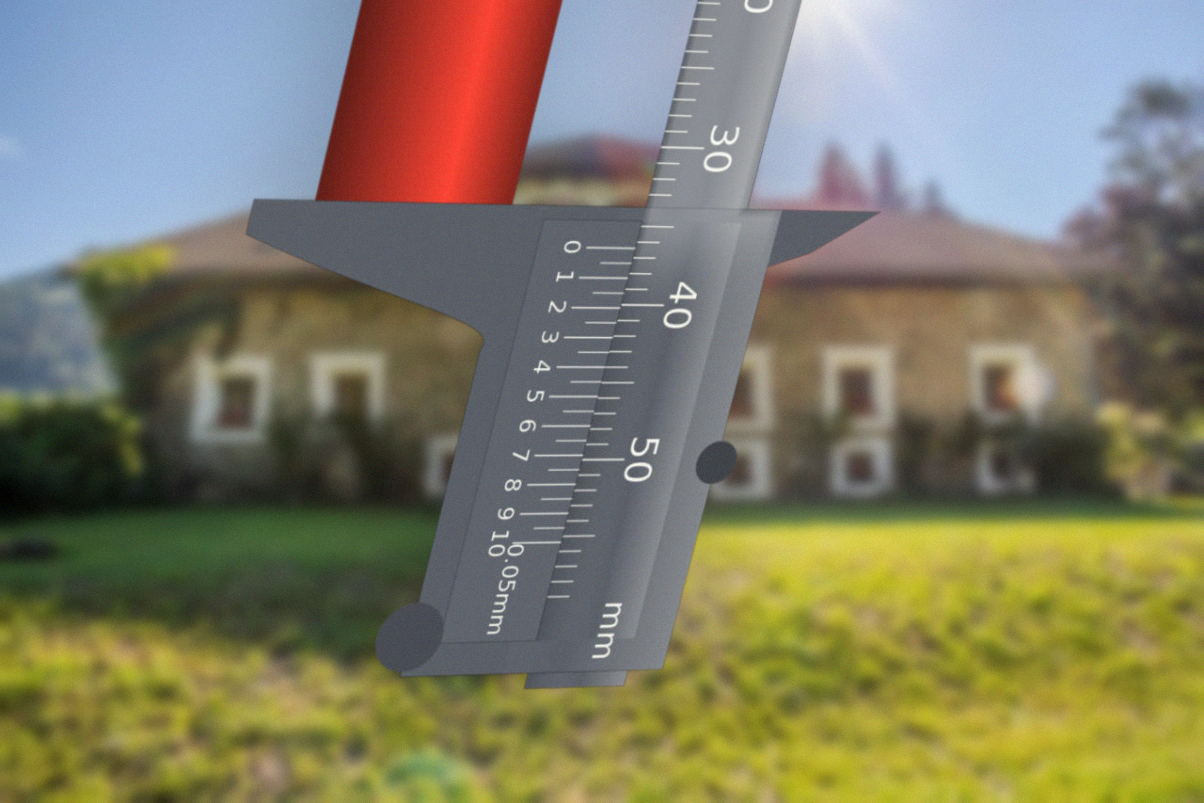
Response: 36.4 mm
